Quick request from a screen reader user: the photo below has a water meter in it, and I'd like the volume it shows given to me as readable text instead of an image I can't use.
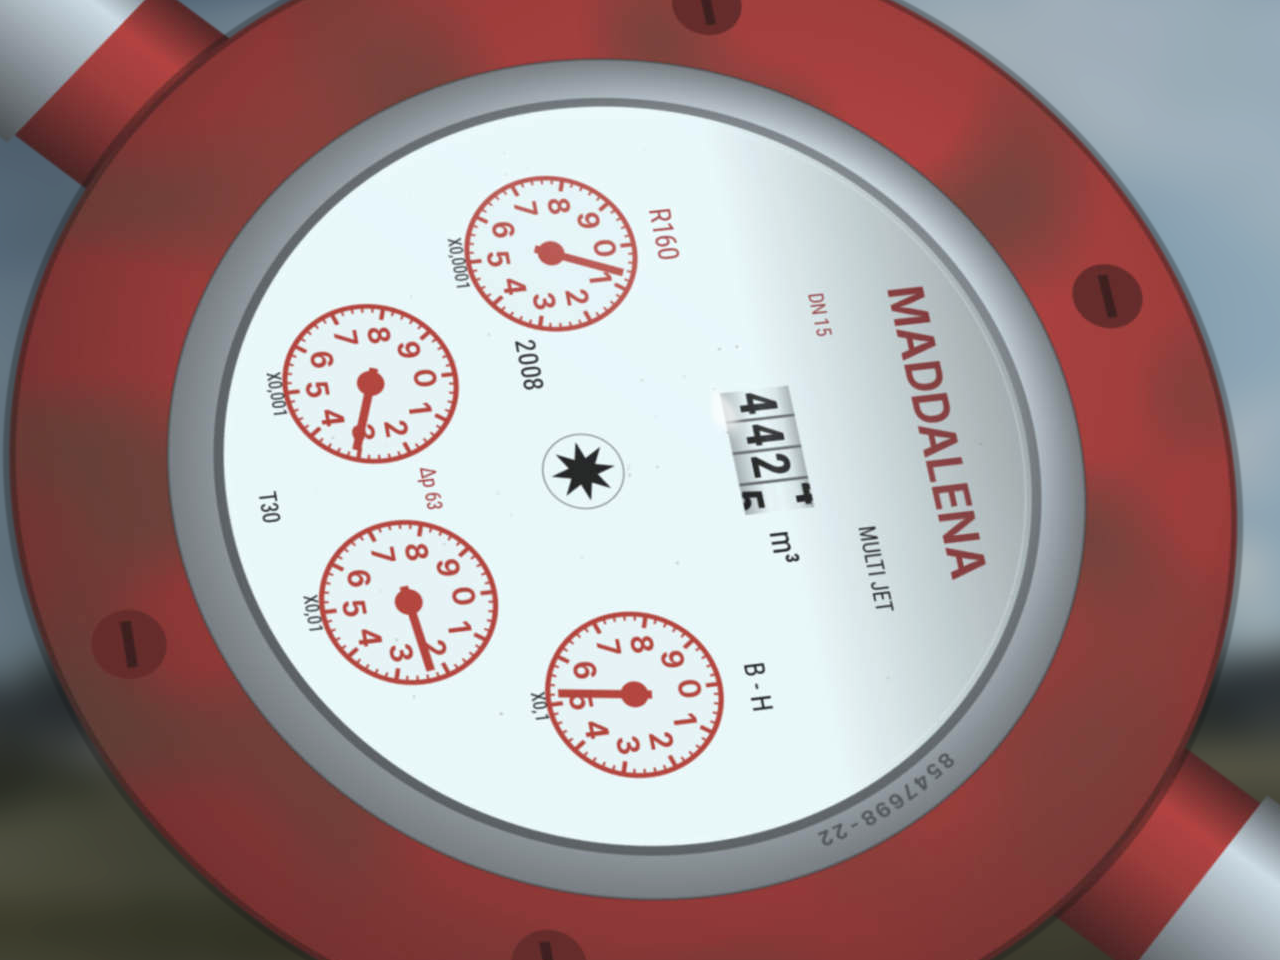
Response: 4424.5230 m³
